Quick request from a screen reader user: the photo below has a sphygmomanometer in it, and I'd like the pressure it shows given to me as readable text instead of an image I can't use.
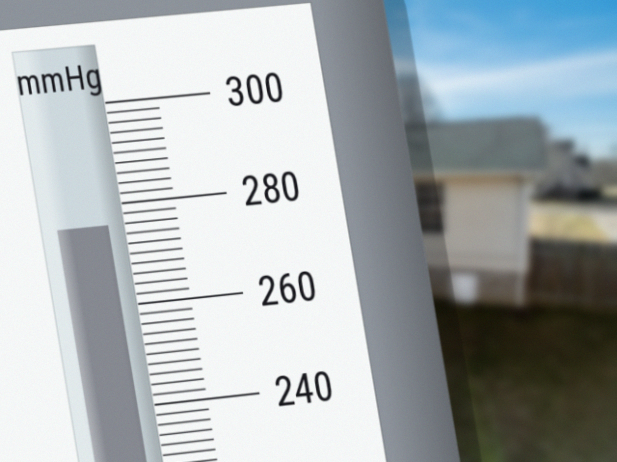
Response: 276 mmHg
